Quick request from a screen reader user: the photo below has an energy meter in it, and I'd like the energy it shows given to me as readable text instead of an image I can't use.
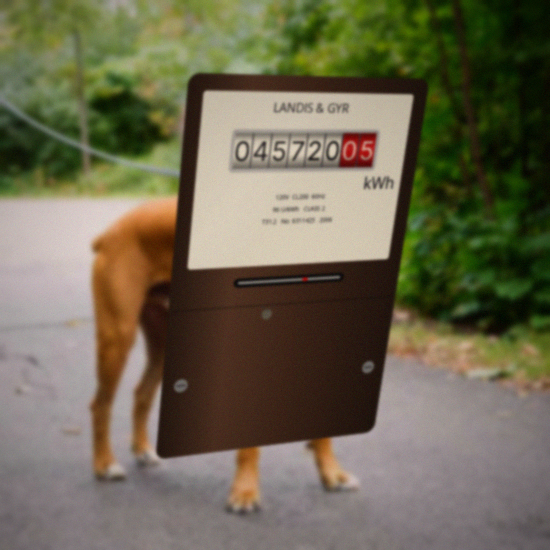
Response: 45720.05 kWh
